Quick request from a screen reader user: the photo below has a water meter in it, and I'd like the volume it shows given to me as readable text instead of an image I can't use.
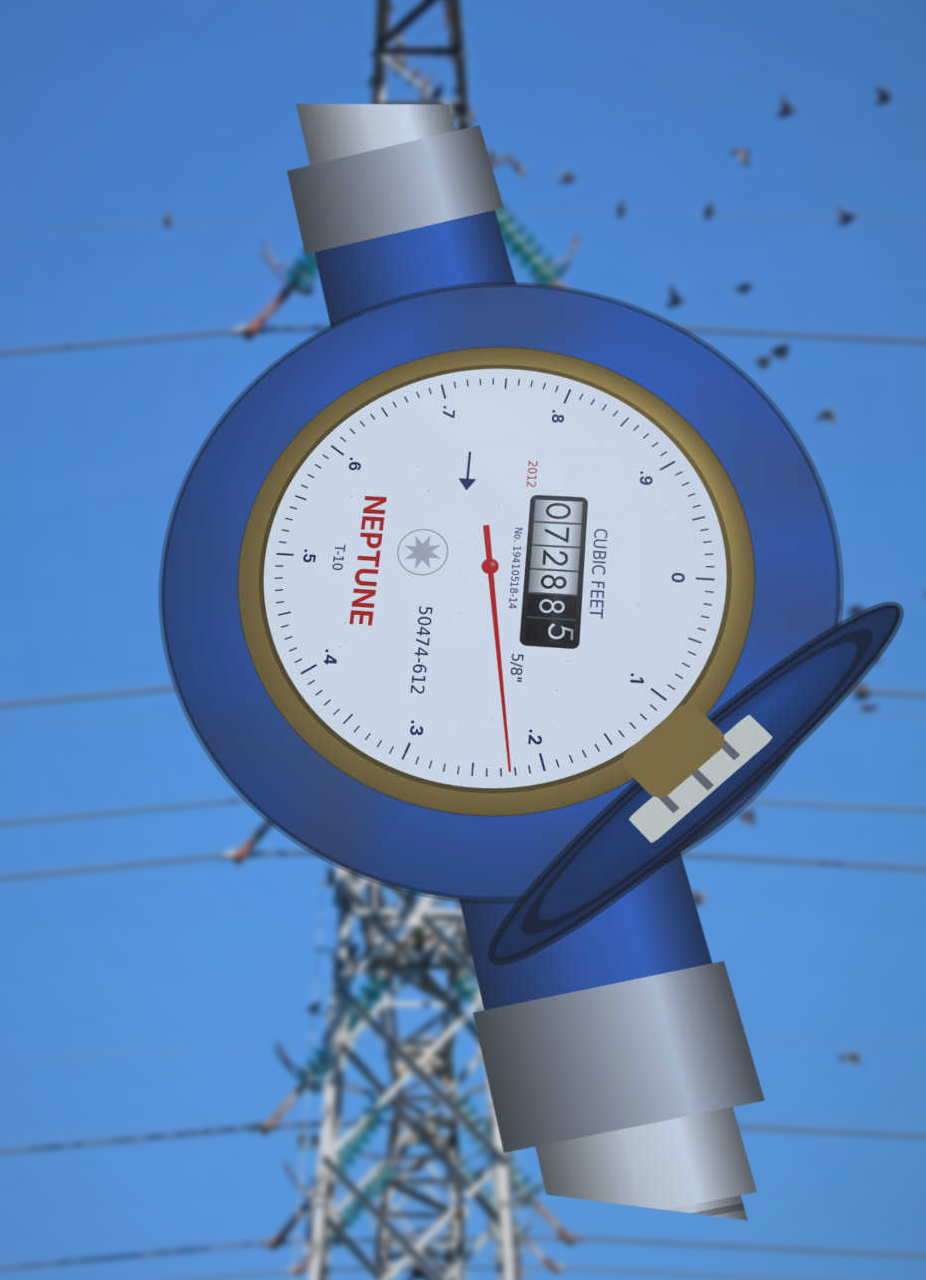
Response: 72885.22 ft³
